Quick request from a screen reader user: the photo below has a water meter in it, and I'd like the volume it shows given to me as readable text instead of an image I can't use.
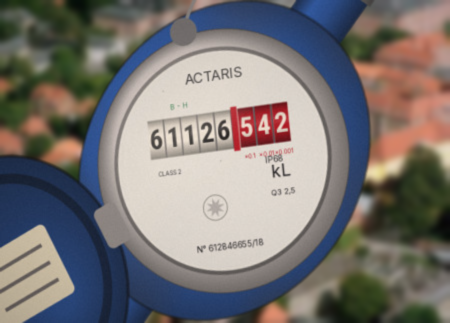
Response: 61126.542 kL
